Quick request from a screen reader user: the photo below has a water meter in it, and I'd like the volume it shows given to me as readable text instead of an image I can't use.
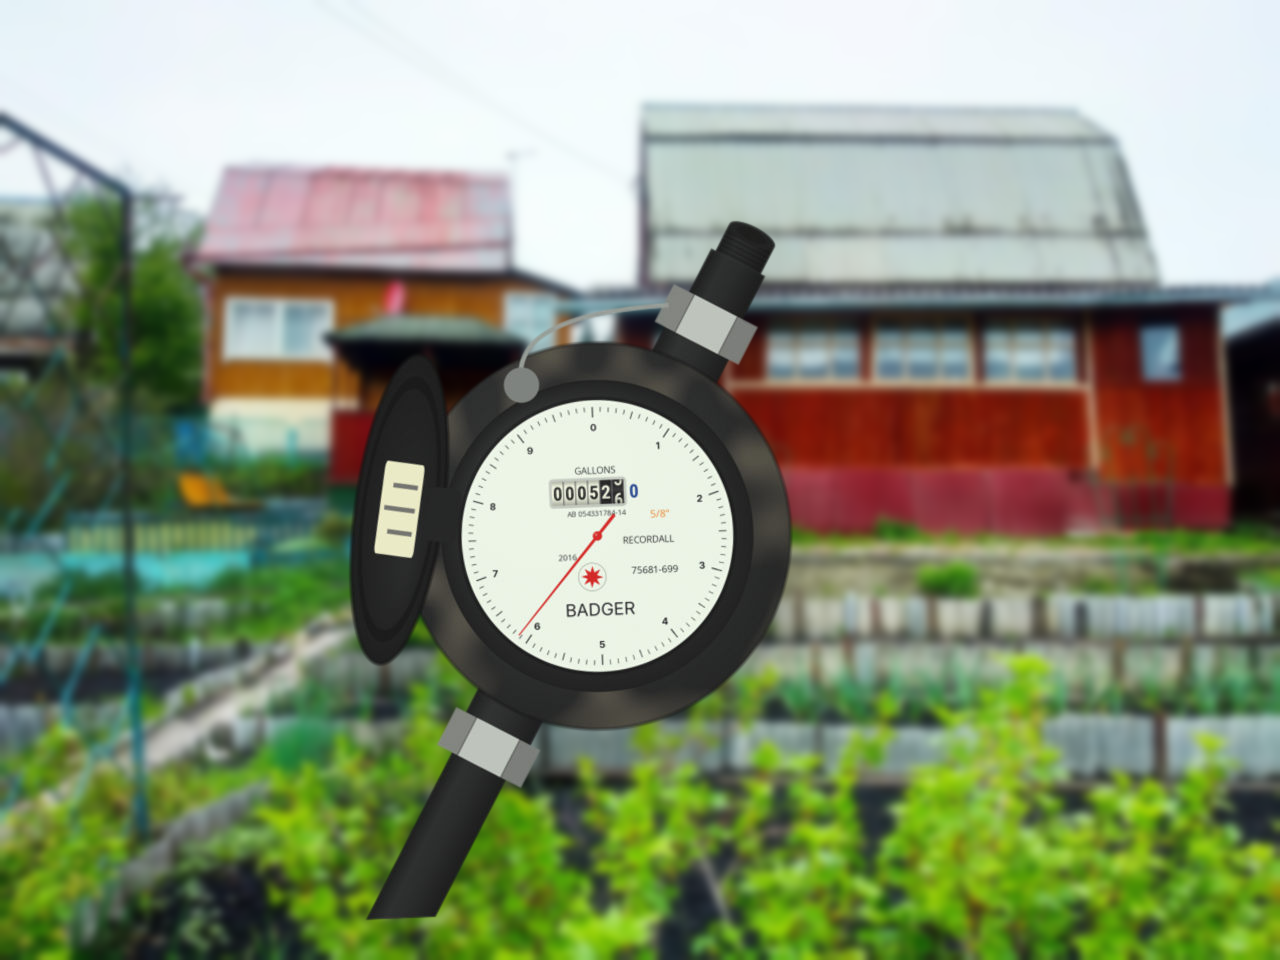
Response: 5256.1 gal
